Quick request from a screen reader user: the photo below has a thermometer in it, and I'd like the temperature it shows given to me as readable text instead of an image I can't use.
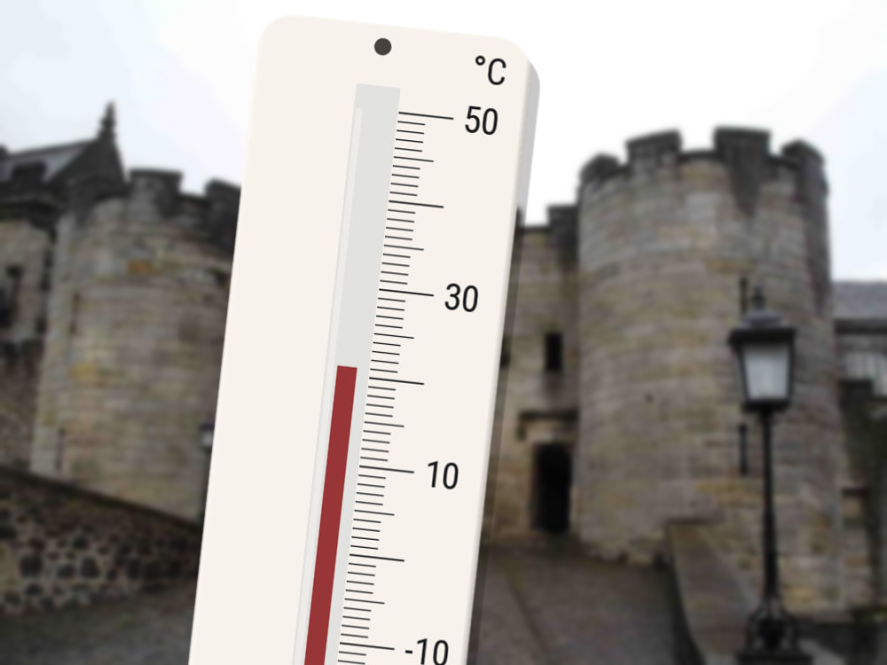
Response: 21 °C
